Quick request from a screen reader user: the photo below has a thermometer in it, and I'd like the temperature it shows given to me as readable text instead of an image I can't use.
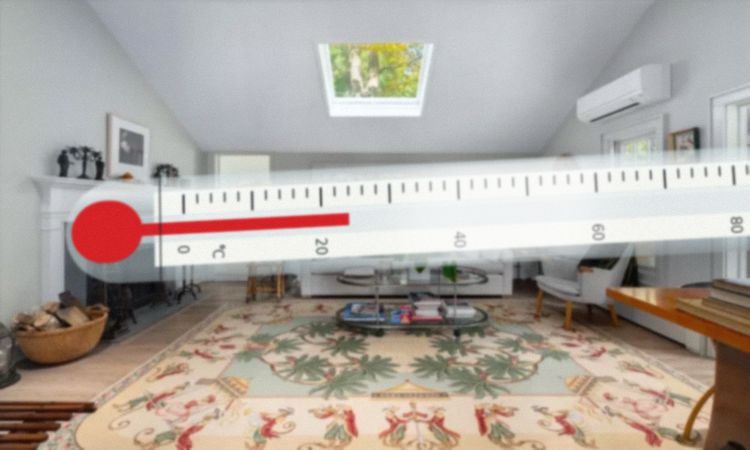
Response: 24 °C
